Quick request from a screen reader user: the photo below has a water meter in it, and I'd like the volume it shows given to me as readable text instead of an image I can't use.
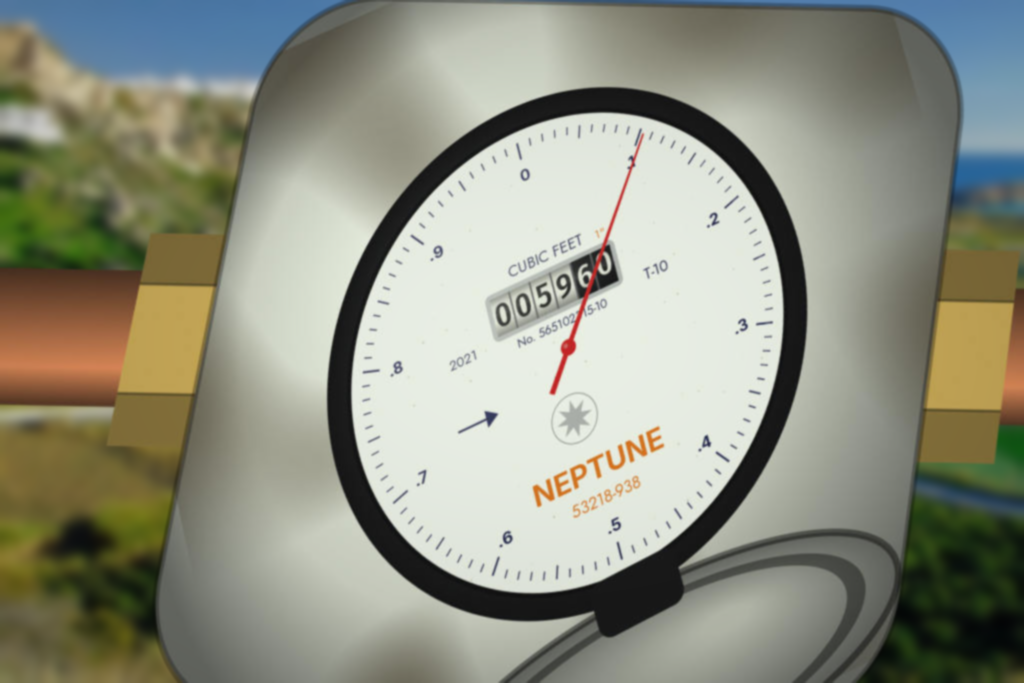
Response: 5960.10 ft³
